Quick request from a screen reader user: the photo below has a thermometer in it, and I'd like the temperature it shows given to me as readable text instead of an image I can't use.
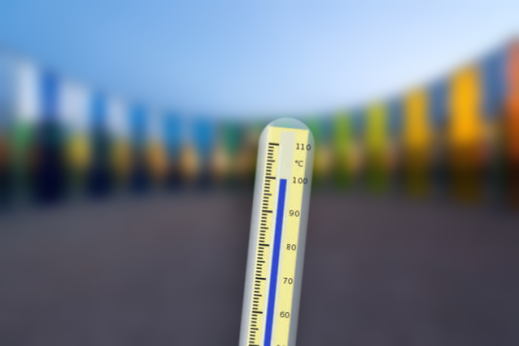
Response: 100 °C
